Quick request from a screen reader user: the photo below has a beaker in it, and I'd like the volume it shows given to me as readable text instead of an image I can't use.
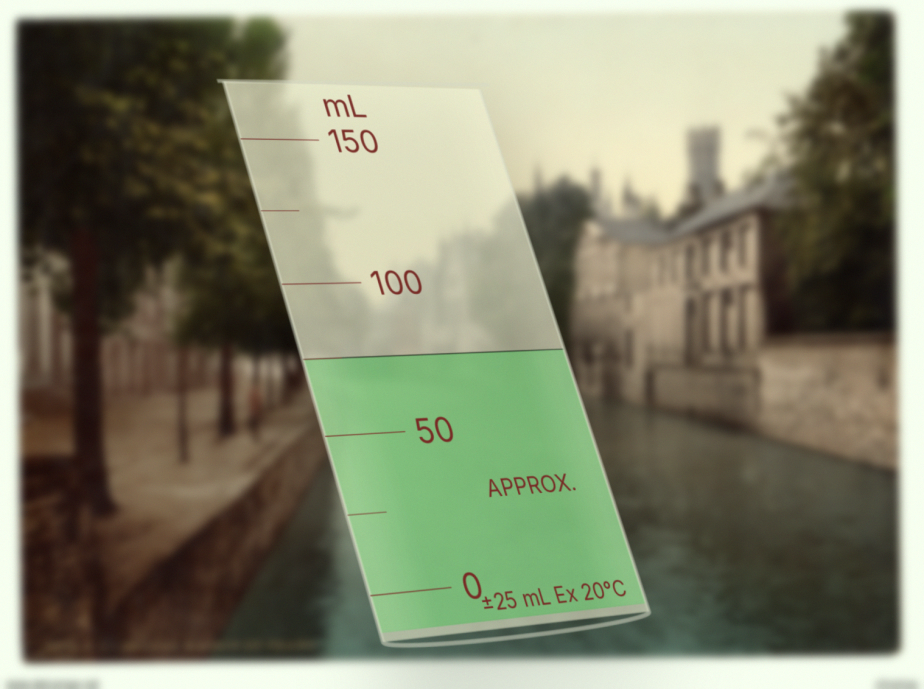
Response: 75 mL
